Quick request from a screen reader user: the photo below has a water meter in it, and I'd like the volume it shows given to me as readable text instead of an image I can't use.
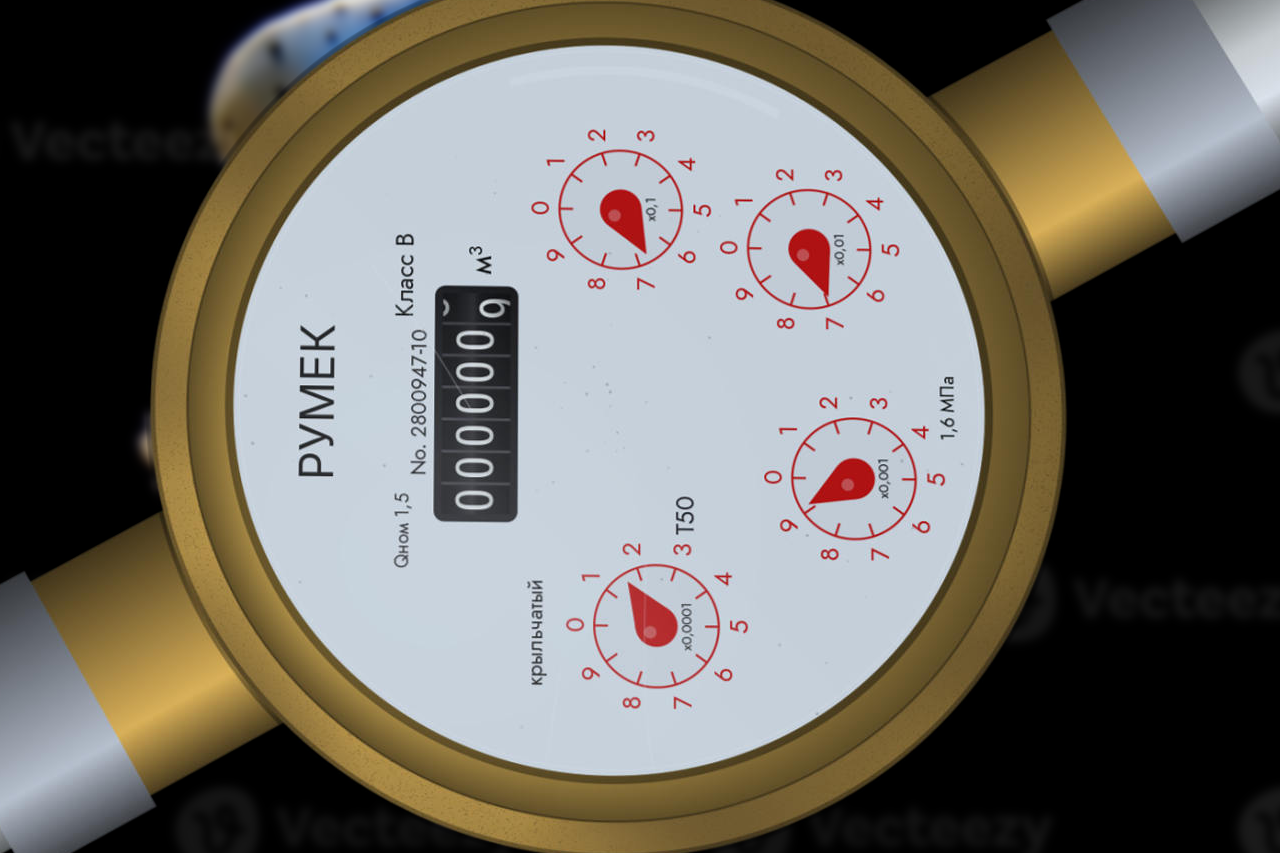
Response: 8.6691 m³
